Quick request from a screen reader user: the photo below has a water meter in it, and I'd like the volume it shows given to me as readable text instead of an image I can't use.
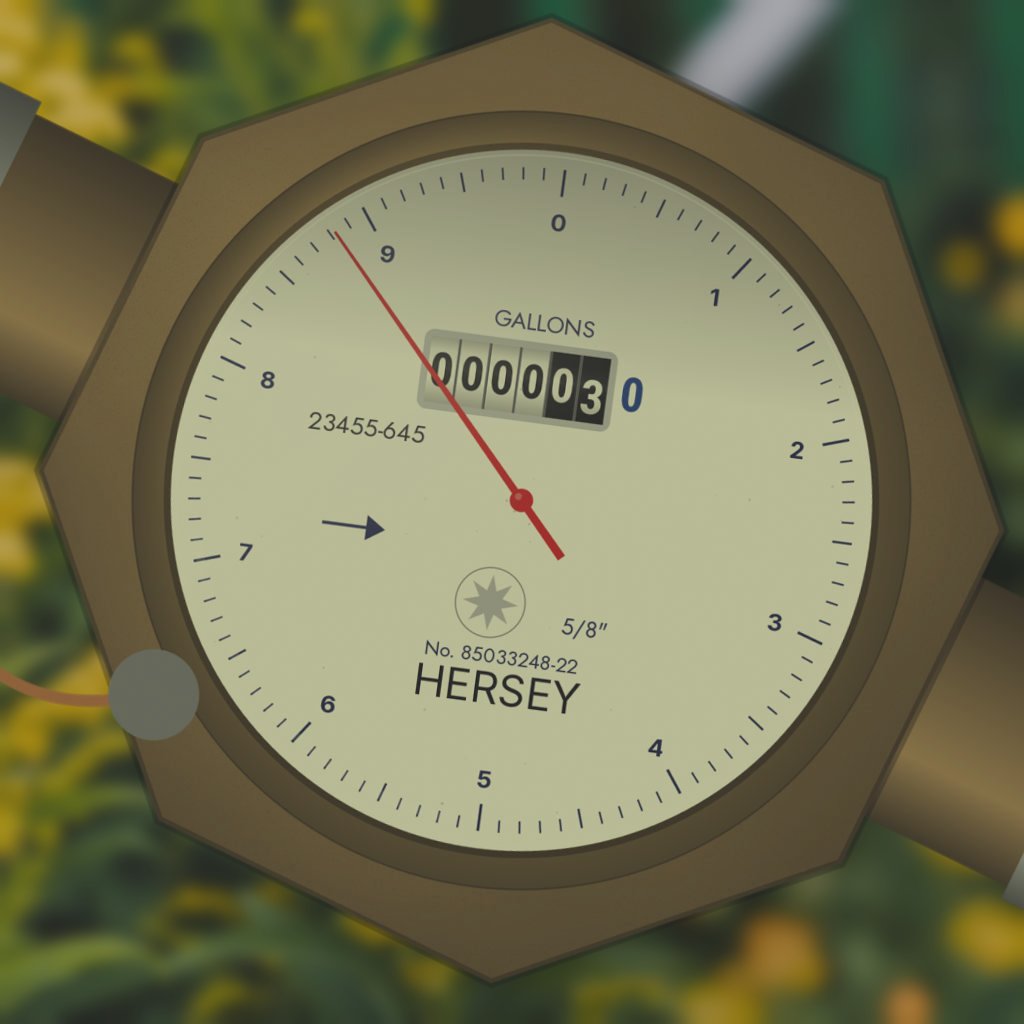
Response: 28.8 gal
